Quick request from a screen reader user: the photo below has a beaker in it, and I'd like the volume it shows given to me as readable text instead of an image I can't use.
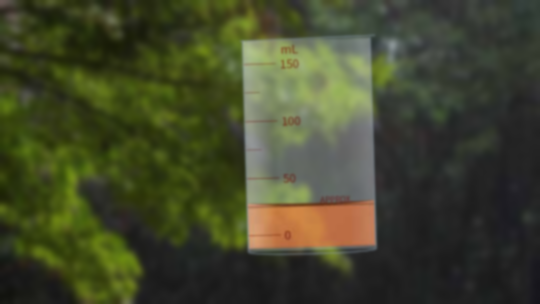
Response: 25 mL
